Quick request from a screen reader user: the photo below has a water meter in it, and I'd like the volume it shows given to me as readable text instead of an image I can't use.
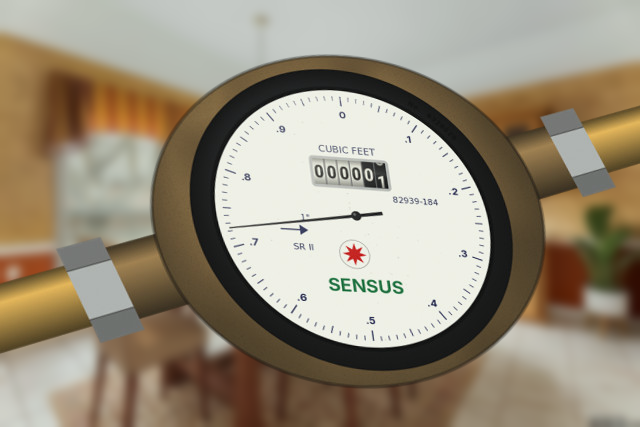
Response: 0.72 ft³
